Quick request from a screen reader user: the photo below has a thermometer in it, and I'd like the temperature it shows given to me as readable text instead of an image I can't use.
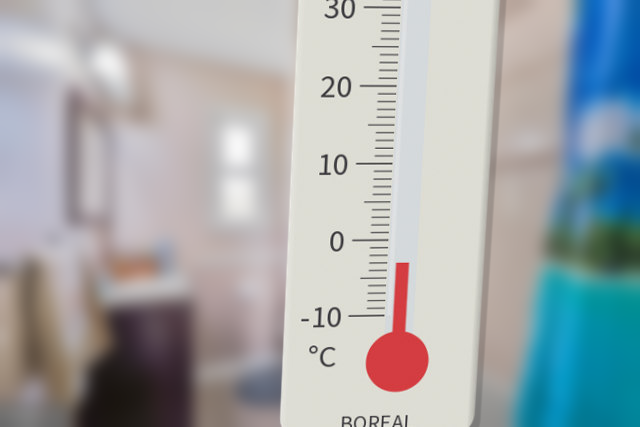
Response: -3 °C
